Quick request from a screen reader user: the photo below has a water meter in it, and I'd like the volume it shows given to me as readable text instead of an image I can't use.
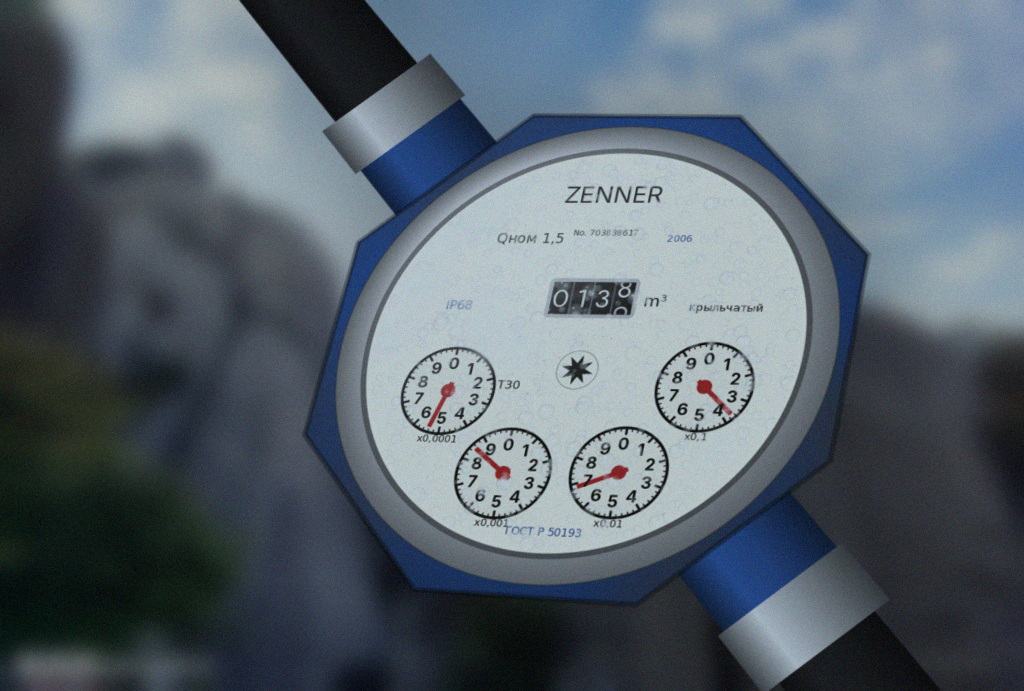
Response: 138.3685 m³
